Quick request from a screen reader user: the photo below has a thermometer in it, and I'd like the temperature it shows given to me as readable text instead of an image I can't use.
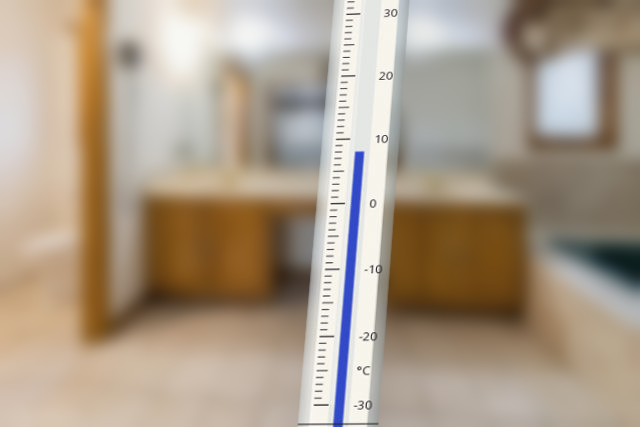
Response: 8 °C
